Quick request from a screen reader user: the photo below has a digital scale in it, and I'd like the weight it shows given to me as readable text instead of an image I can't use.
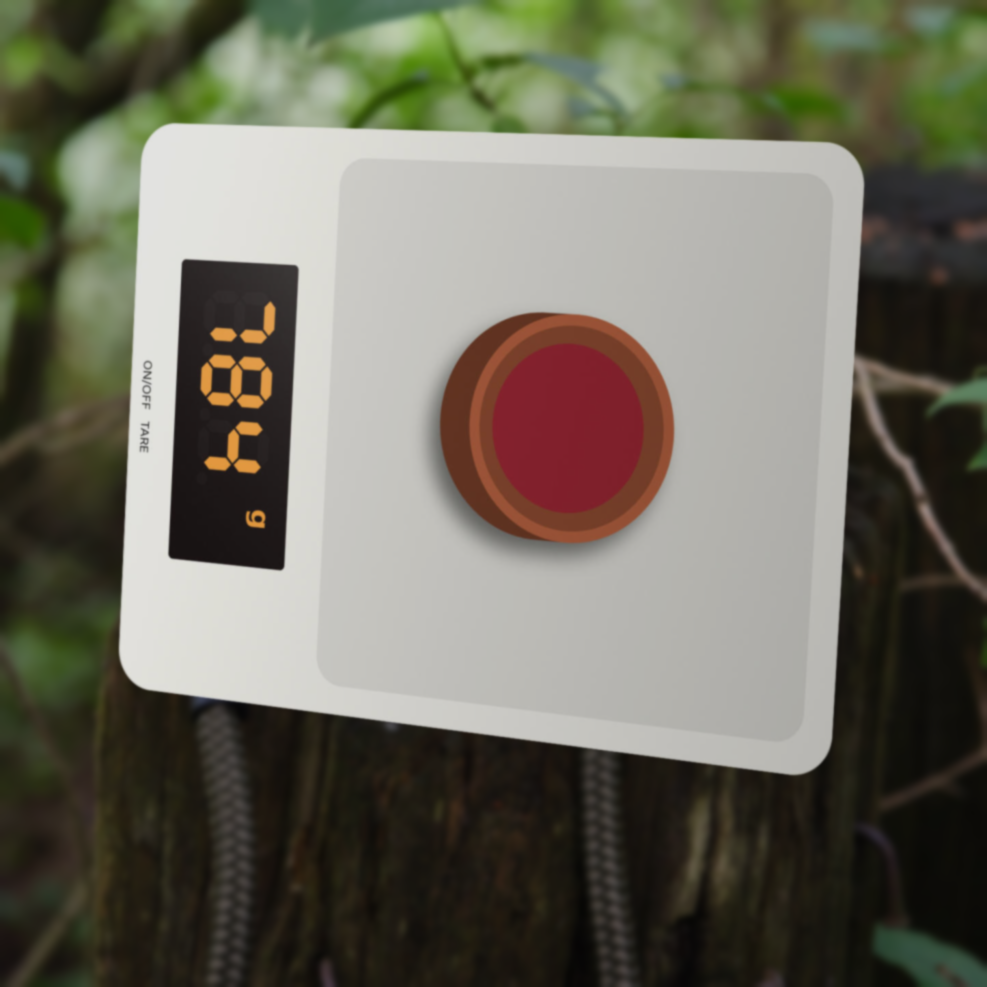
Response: 784 g
